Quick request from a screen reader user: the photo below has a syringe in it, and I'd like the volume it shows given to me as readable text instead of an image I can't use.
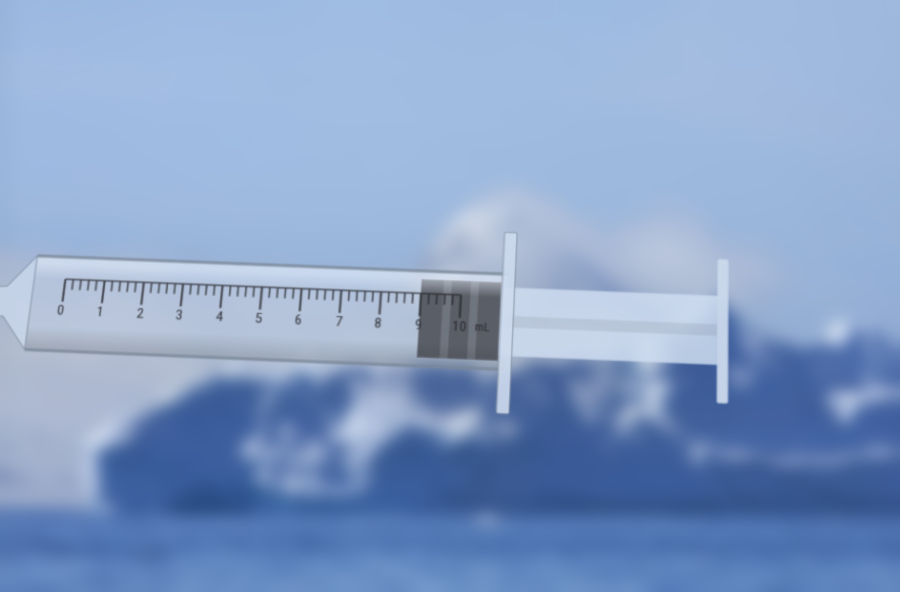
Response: 9 mL
